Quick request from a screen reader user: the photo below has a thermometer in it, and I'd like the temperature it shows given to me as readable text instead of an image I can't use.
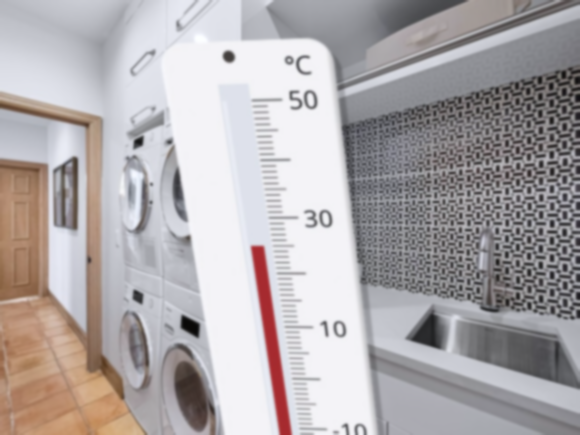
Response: 25 °C
